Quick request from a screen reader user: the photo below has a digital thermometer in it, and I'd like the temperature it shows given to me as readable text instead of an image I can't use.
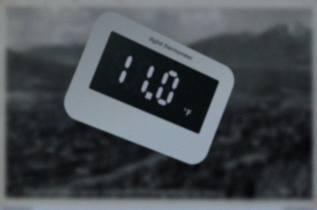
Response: 11.0 °F
